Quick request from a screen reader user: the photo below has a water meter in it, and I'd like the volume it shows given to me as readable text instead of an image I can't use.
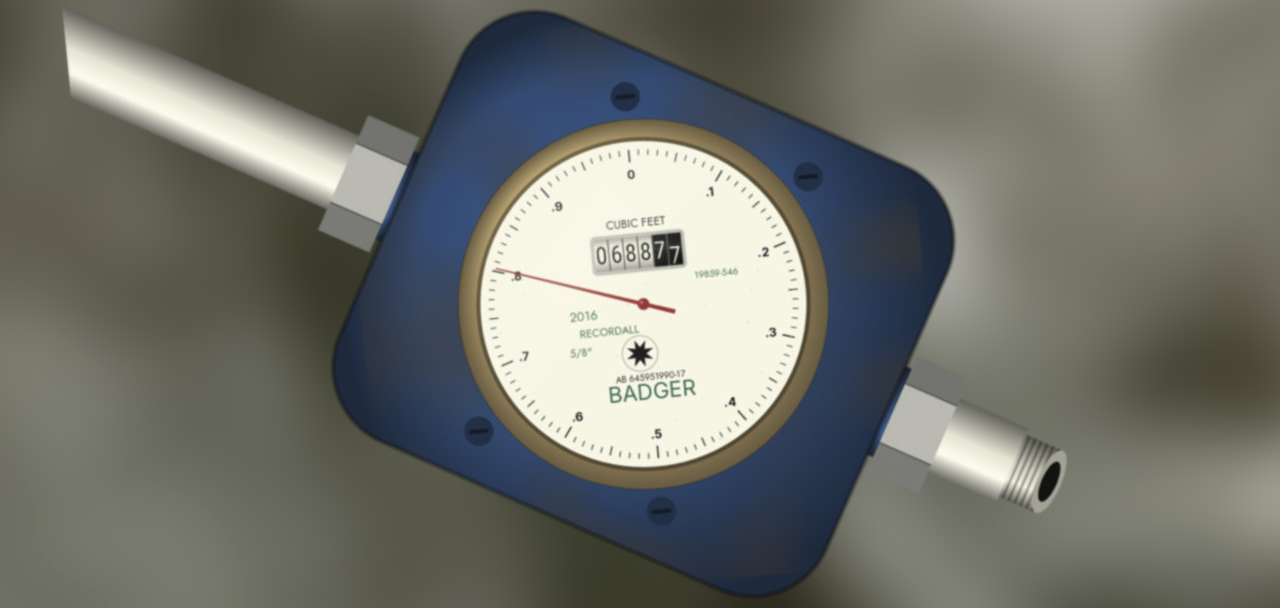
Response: 68876.80 ft³
